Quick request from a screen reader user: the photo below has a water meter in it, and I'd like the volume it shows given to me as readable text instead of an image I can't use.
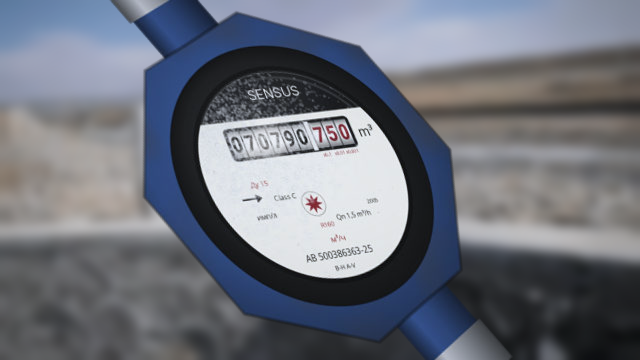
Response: 70790.750 m³
